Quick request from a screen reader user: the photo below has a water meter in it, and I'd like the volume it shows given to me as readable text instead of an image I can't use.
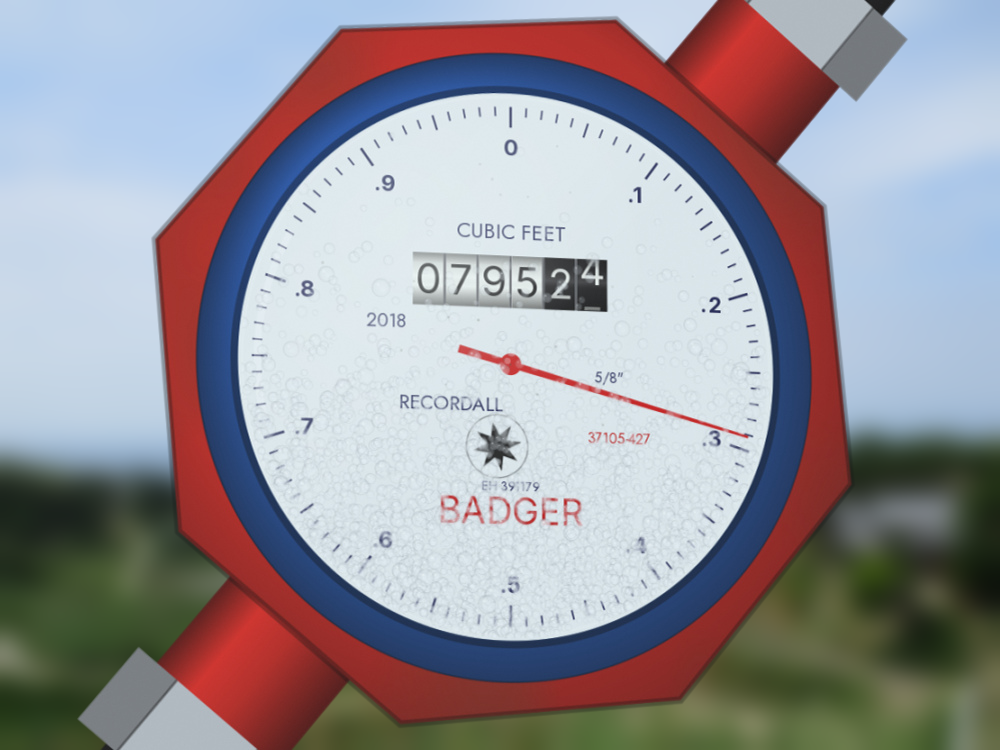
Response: 79524.29 ft³
